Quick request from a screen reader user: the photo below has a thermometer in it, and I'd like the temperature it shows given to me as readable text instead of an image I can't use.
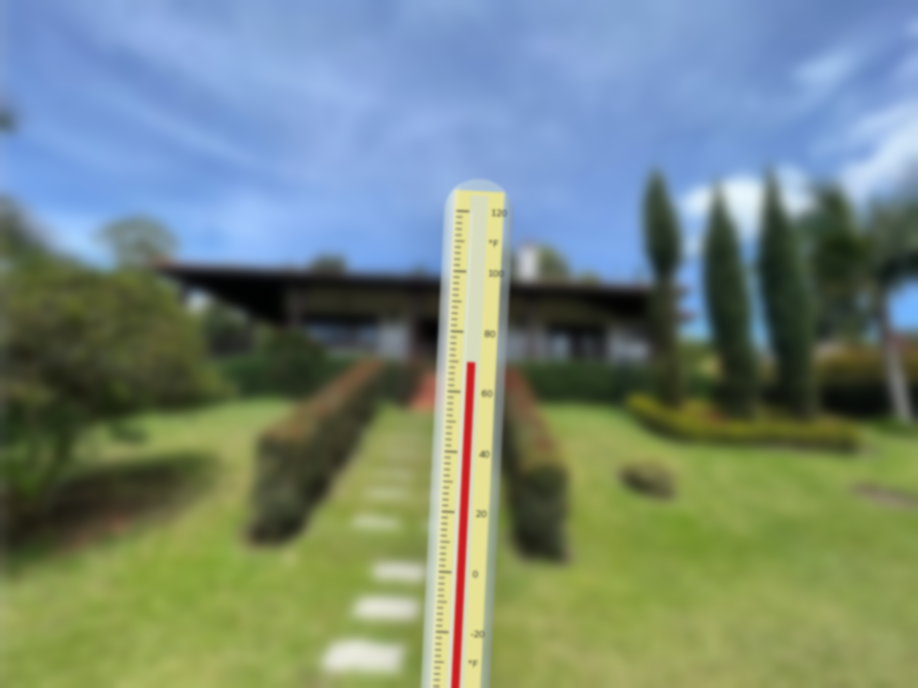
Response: 70 °F
